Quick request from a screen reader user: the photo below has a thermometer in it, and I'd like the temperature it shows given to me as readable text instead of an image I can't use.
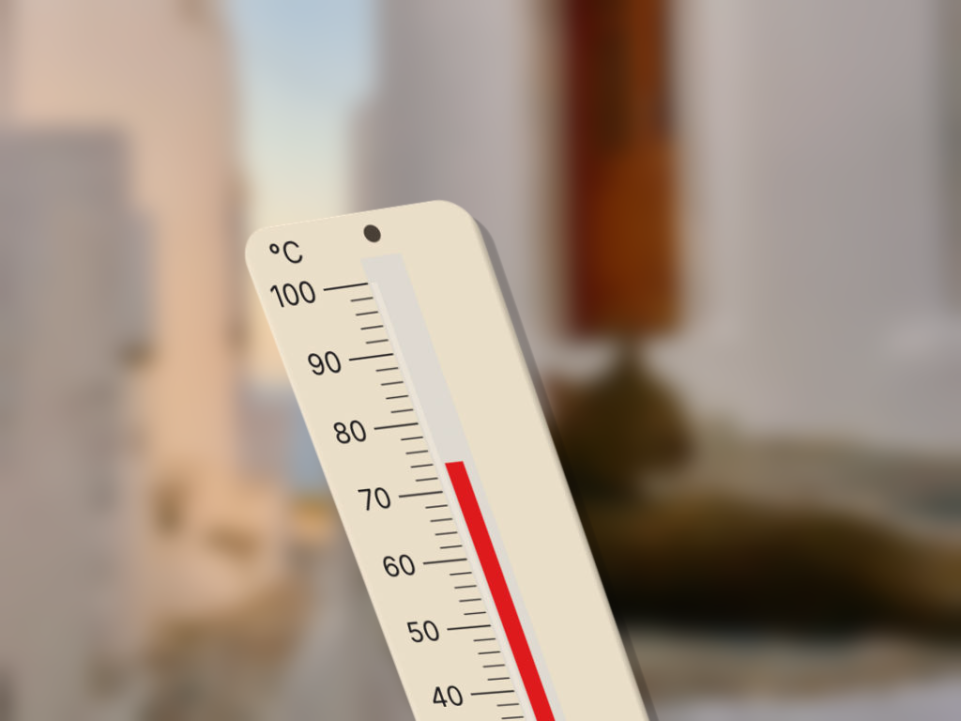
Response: 74 °C
